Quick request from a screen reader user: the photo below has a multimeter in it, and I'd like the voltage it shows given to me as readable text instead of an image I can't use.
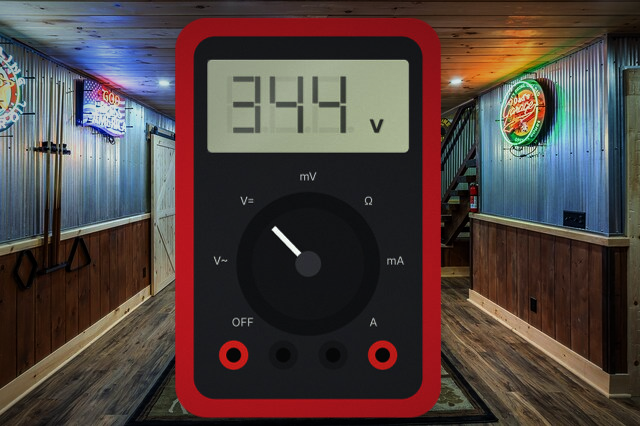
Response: 344 V
